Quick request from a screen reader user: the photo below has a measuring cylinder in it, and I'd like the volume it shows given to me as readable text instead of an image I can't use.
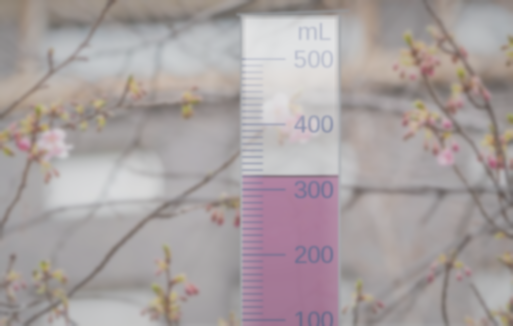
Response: 320 mL
